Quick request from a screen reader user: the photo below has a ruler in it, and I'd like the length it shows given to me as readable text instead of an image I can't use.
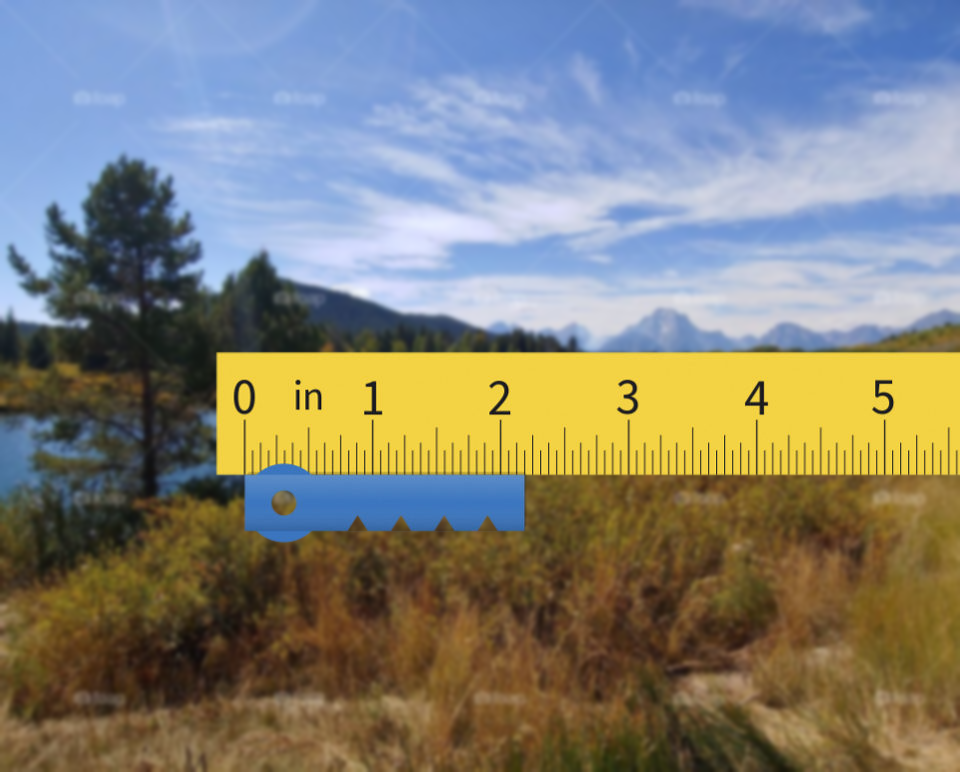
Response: 2.1875 in
